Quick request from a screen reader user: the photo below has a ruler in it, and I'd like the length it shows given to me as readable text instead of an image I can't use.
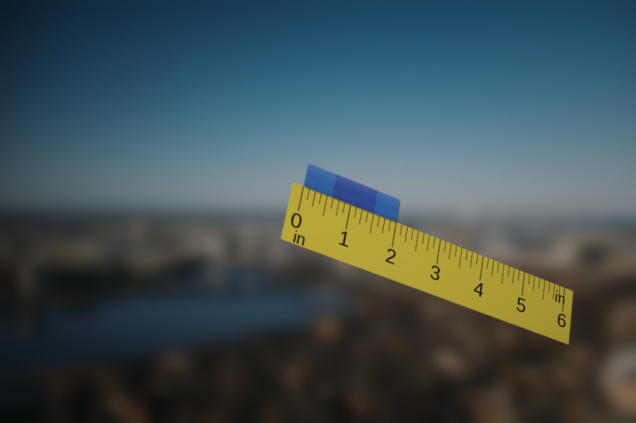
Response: 2 in
